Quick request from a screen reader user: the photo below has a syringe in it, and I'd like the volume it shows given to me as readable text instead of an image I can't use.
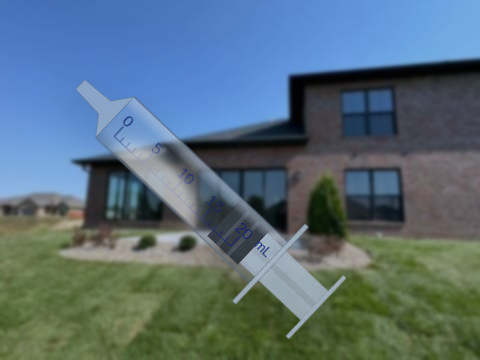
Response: 17 mL
